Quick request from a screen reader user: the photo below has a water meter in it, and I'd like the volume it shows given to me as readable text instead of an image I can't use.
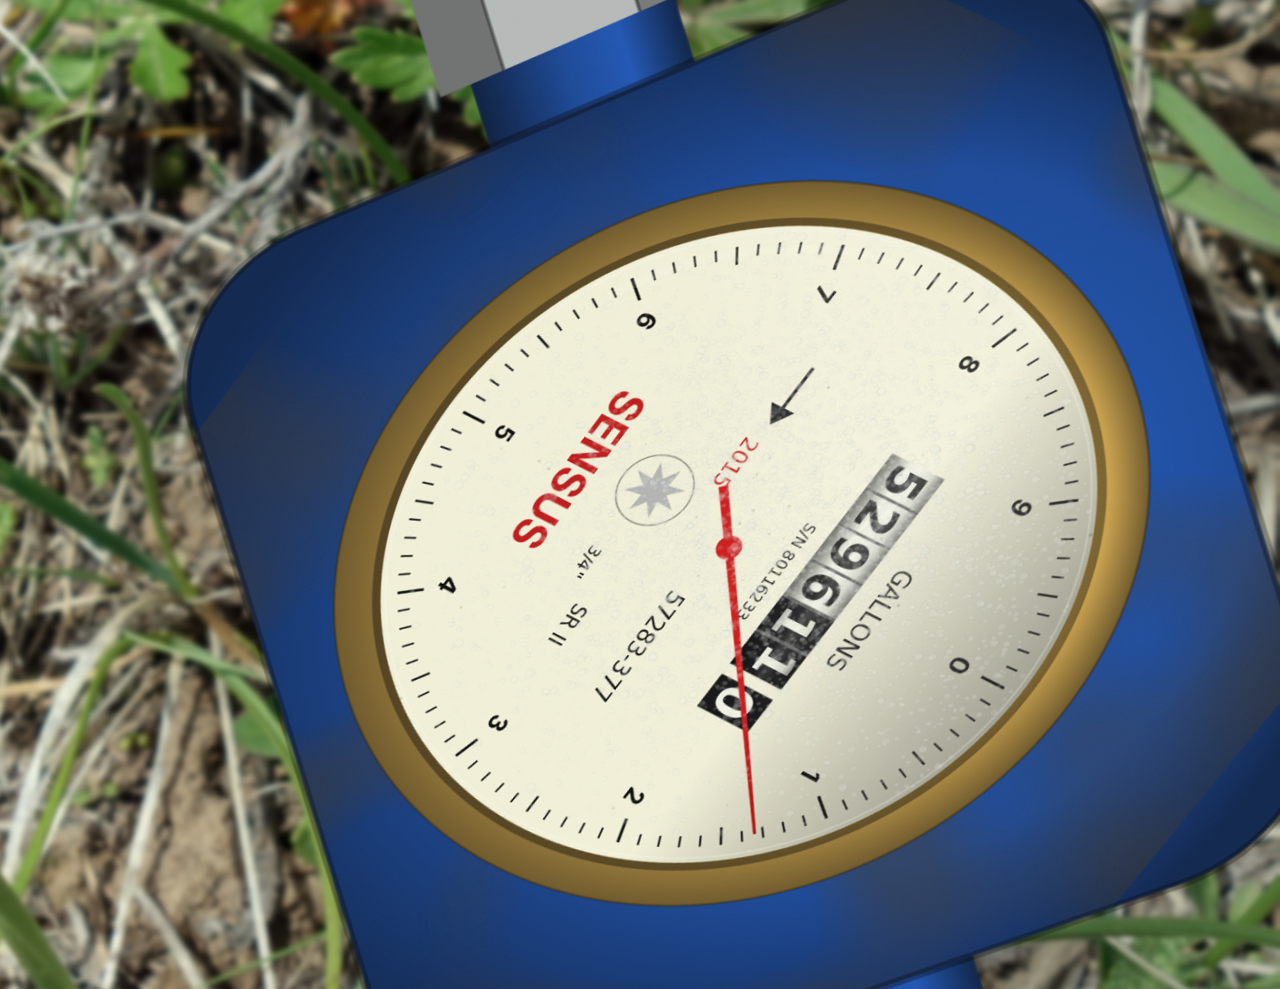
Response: 5296111.3 gal
